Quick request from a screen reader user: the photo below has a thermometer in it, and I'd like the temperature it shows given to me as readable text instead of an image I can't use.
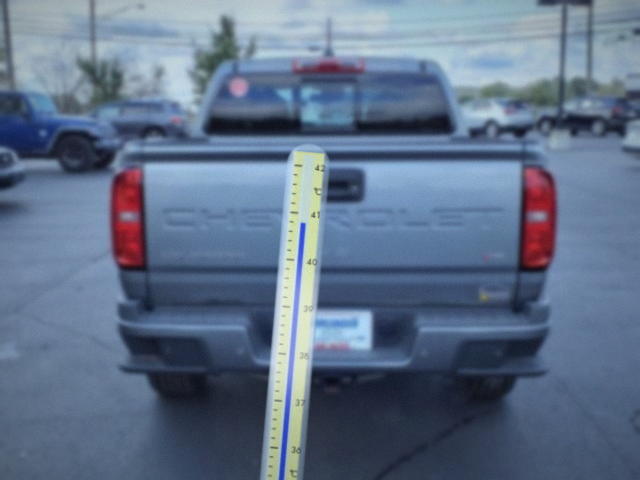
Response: 40.8 °C
